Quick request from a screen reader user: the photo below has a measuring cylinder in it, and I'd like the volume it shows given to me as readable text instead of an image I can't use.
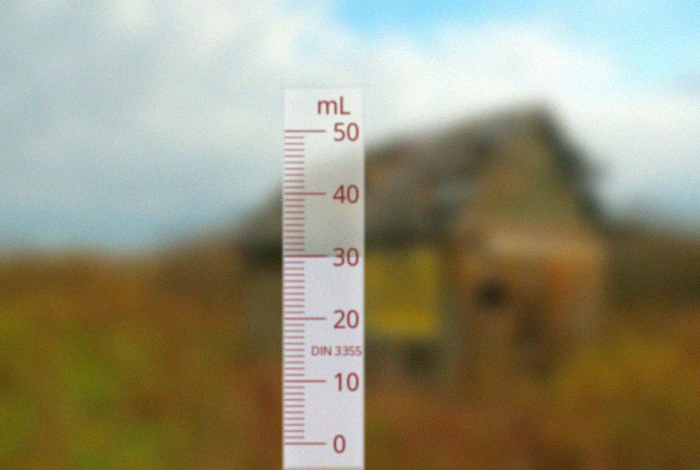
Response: 30 mL
